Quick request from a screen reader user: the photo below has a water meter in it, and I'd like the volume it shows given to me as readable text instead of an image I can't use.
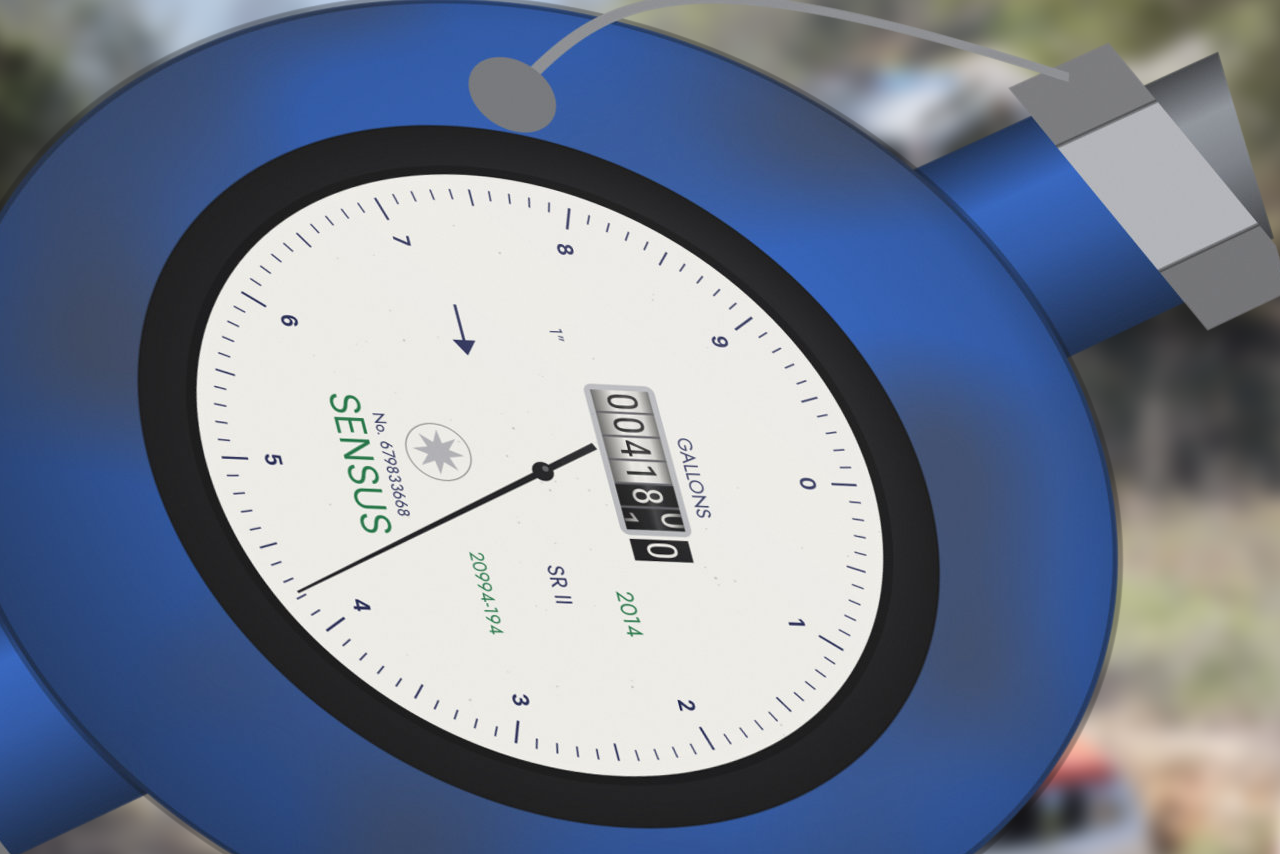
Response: 41804.2 gal
